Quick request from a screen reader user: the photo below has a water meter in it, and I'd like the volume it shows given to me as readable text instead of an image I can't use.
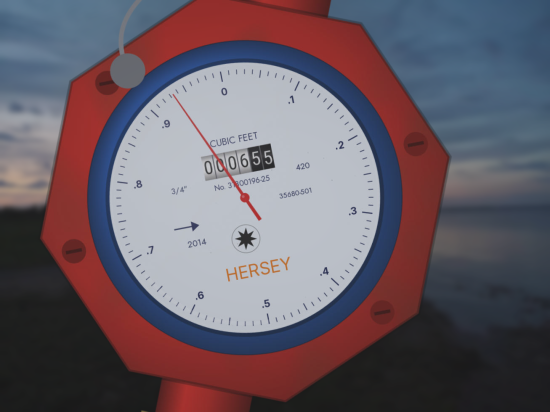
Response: 654.93 ft³
